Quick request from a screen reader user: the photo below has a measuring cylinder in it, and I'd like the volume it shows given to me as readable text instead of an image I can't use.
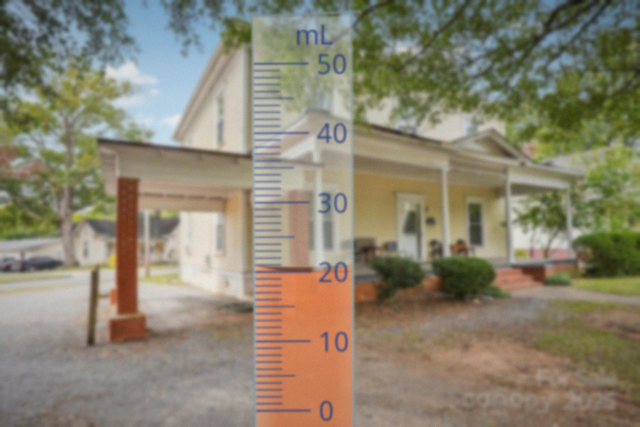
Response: 20 mL
